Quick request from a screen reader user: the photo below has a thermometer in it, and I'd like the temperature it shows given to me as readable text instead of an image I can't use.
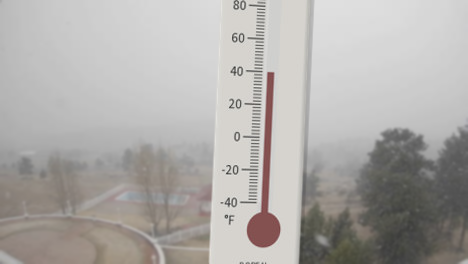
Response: 40 °F
